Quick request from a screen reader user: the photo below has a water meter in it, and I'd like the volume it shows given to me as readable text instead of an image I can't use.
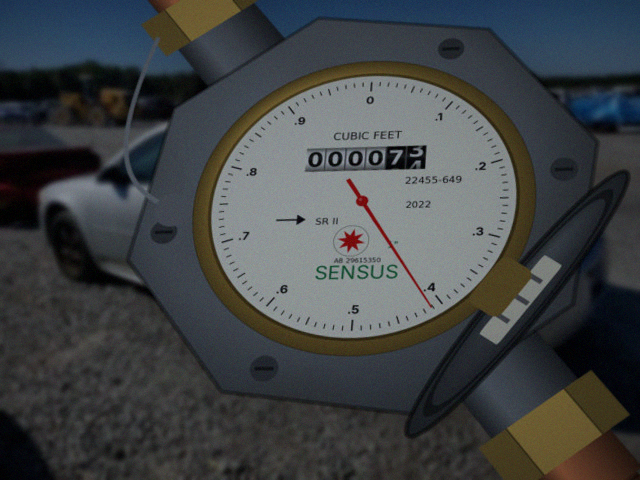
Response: 73.41 ft³
